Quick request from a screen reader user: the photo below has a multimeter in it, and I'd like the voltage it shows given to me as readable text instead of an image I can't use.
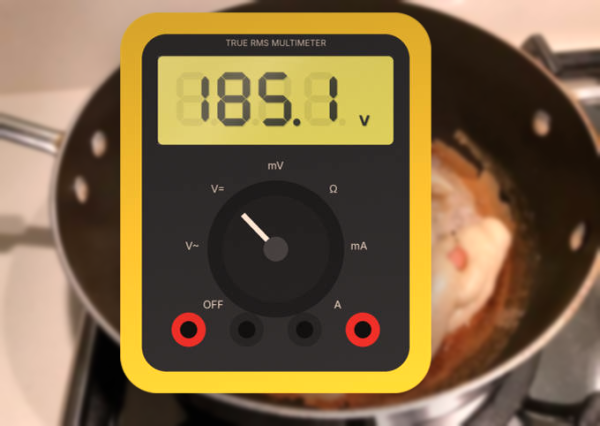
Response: 185.1 V
